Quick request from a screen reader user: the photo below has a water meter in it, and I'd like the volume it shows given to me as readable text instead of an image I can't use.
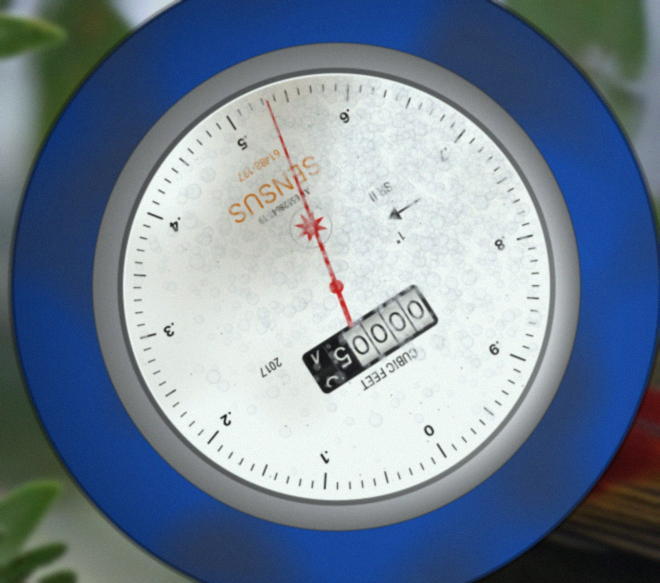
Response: 53.53 ft³
